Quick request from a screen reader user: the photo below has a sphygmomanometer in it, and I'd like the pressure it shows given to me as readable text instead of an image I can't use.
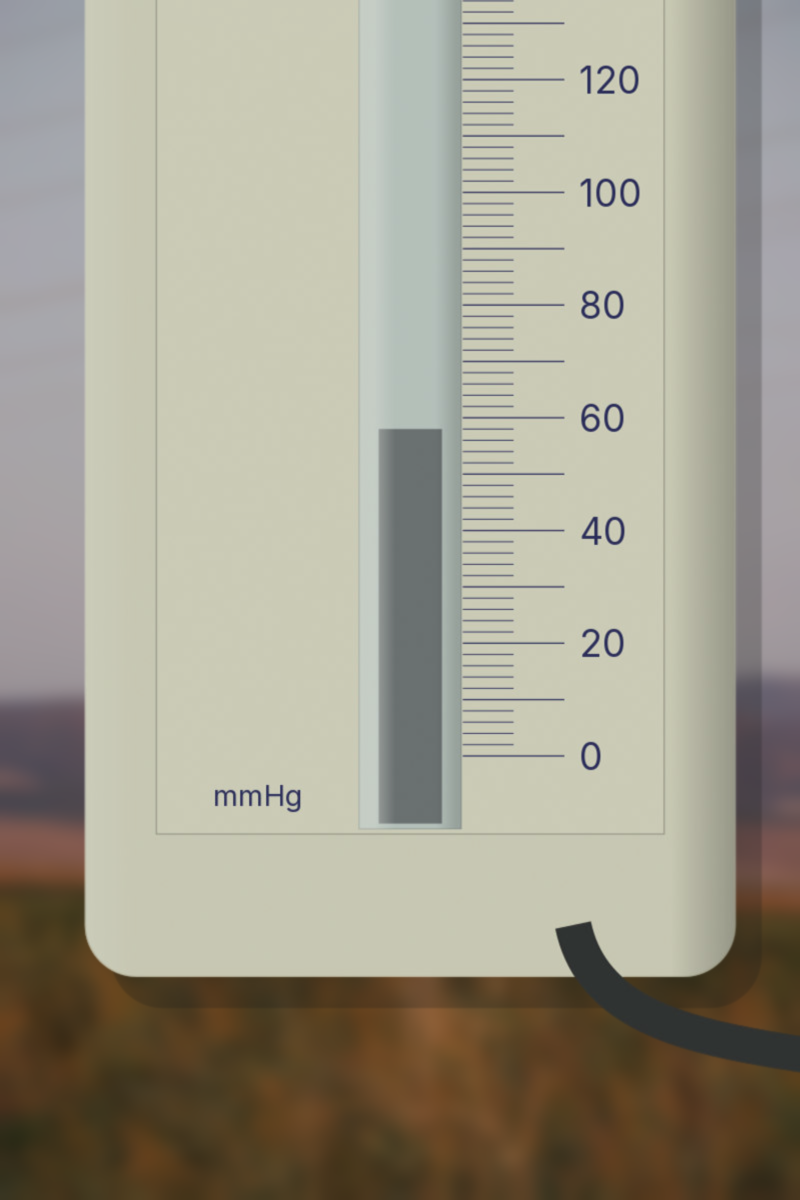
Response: 58 mmHg
